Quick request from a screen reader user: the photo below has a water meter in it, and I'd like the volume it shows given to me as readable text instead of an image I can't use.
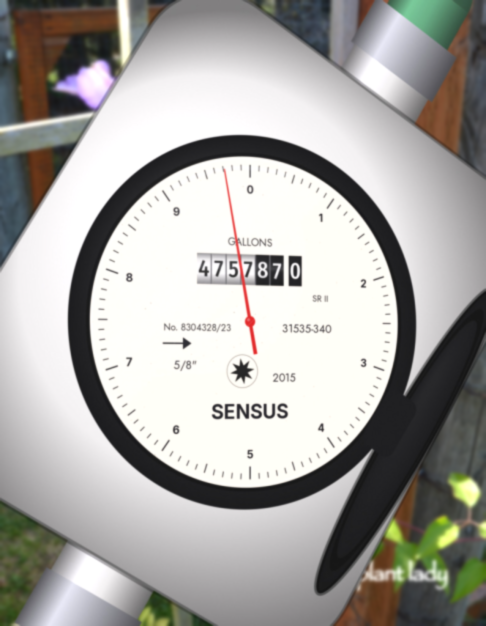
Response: 4757869.7 gal
